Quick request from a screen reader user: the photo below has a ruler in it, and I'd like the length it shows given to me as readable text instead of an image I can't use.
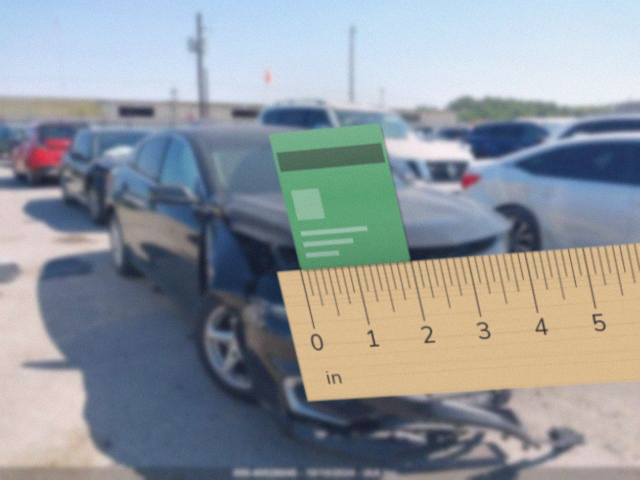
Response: 2 in
